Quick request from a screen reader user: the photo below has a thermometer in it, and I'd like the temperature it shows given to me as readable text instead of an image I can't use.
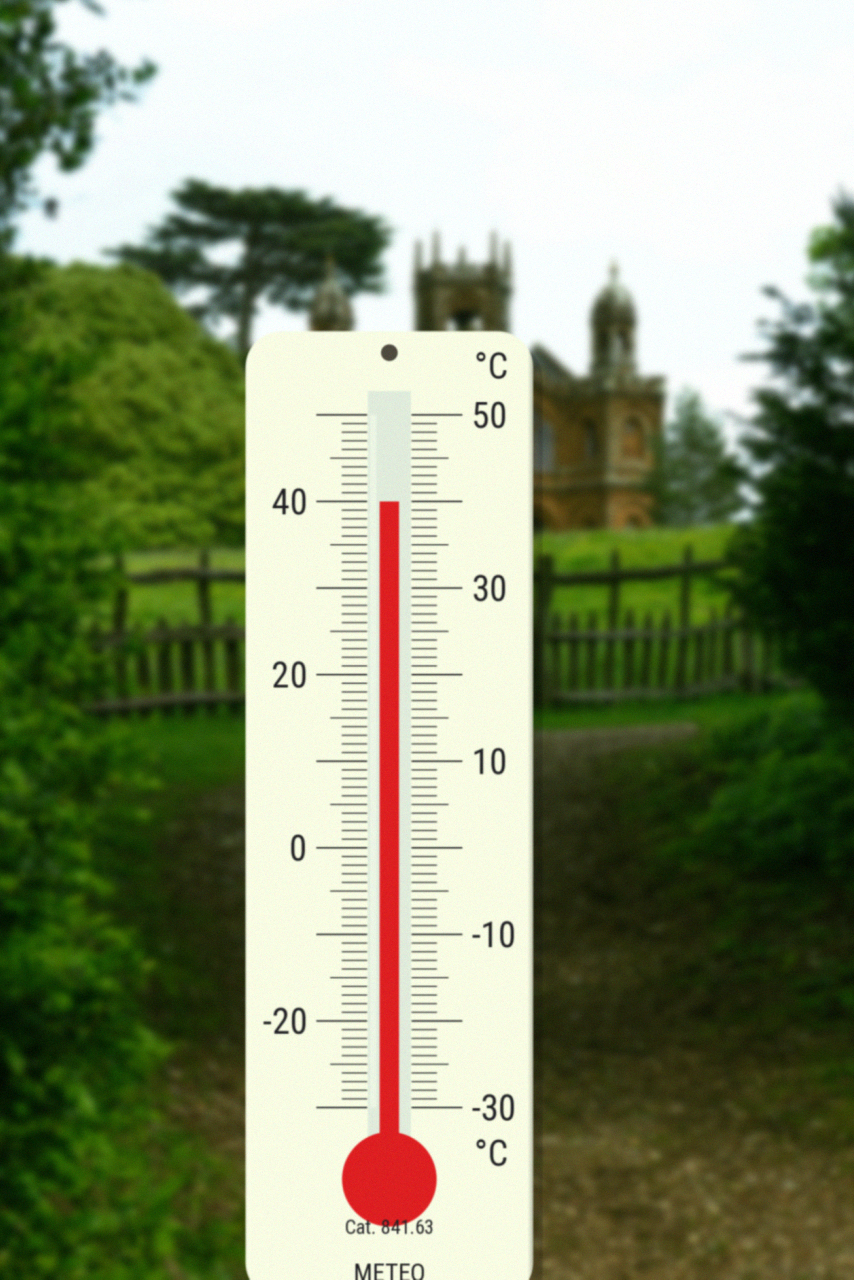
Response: 40 °C
